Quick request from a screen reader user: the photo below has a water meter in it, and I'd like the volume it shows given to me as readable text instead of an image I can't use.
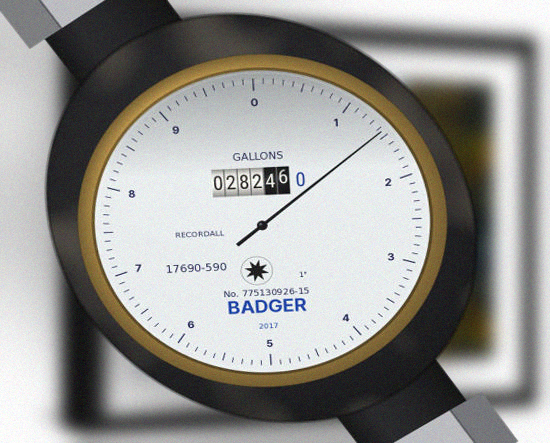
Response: 282461.4 gal
